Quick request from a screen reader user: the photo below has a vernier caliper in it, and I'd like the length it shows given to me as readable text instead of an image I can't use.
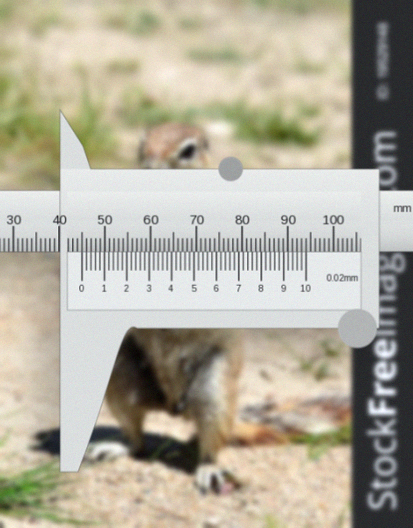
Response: 45.0 mm
